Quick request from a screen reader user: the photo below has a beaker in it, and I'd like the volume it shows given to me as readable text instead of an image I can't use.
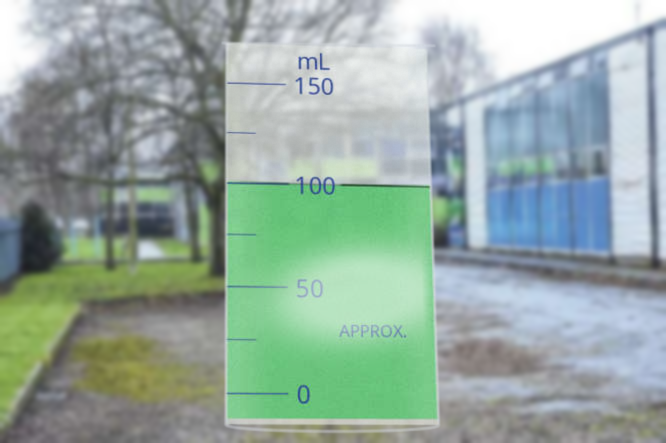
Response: 100 mL
